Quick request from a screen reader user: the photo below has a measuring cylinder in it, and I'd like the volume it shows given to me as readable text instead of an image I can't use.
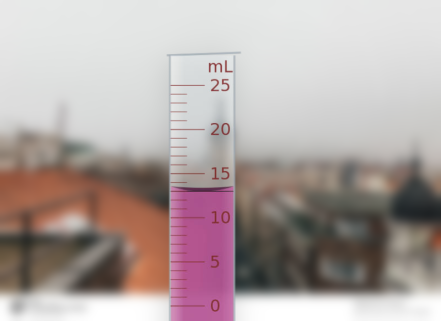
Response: 13 mL
